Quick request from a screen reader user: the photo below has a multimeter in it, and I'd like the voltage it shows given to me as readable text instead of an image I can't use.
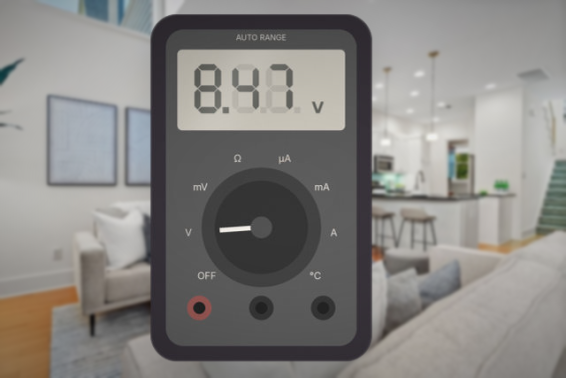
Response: 8.47 V
